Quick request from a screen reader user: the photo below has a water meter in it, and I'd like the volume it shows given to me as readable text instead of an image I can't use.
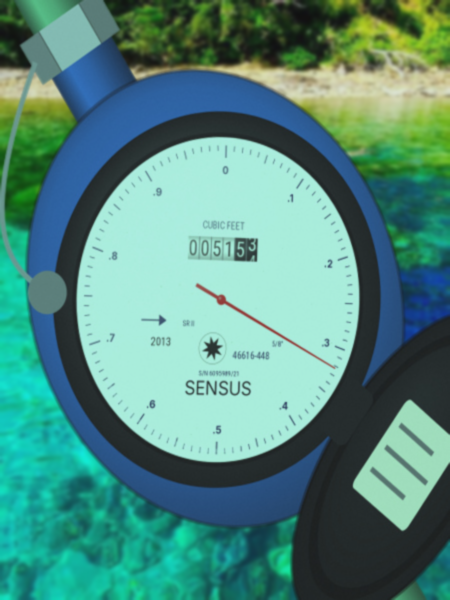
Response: 5153.32 ft³
